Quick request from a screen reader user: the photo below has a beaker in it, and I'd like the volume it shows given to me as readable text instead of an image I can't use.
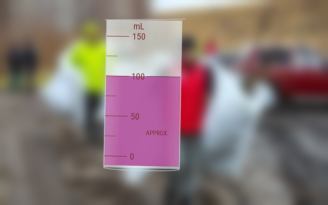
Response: 100 mL
